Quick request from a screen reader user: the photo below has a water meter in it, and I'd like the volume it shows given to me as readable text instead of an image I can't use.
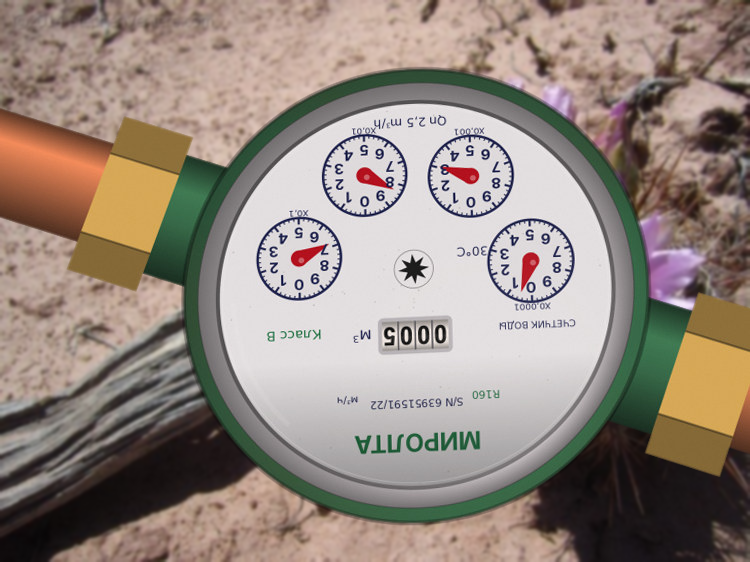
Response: 5.6830 m³
